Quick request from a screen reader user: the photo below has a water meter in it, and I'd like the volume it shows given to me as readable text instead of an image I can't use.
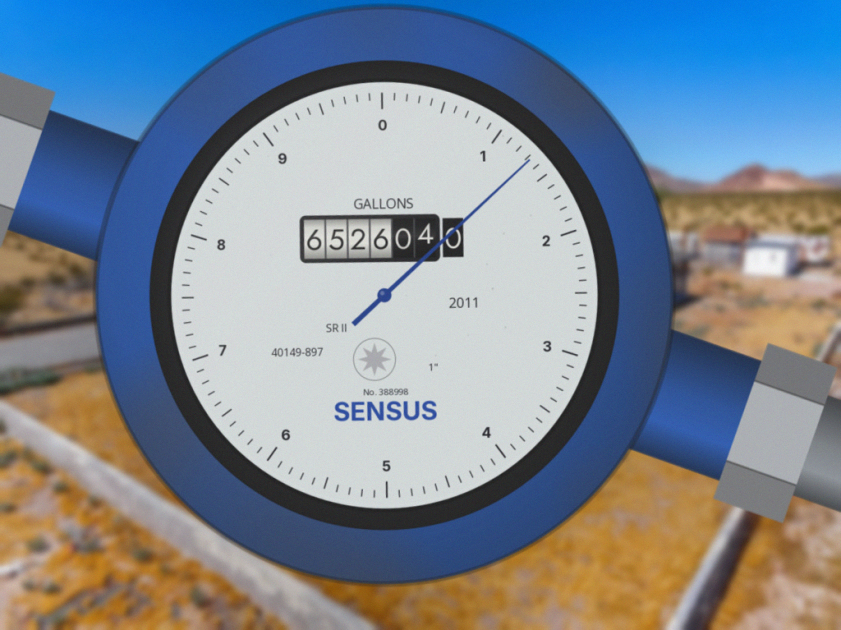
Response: 6526041.3 gal
